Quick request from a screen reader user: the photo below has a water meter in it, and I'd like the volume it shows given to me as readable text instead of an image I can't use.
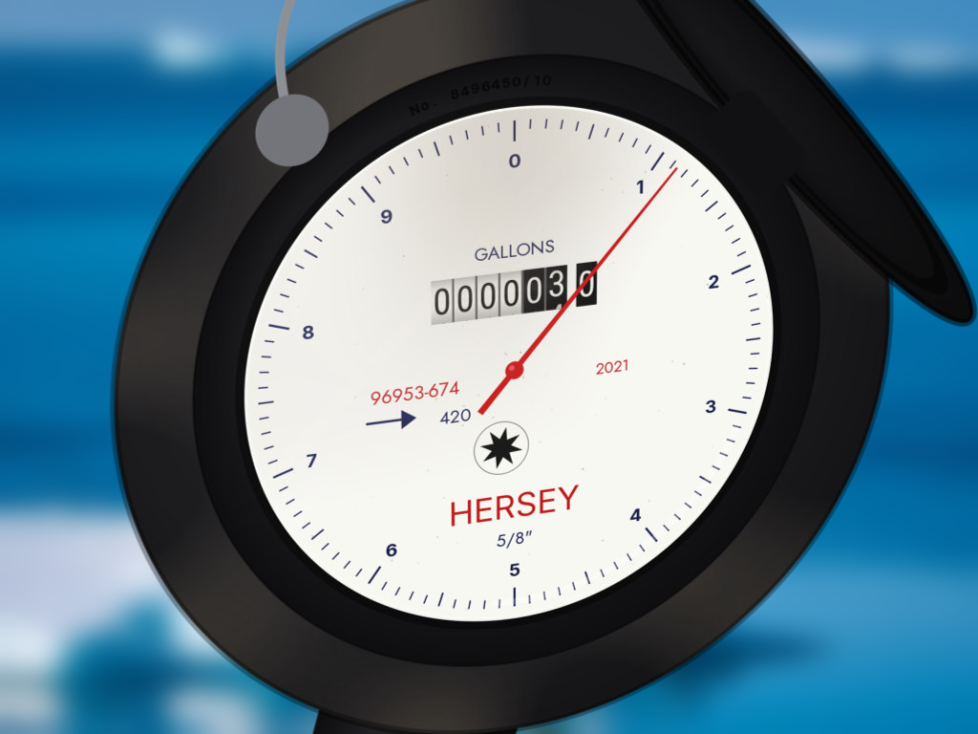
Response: 31.1 gal
